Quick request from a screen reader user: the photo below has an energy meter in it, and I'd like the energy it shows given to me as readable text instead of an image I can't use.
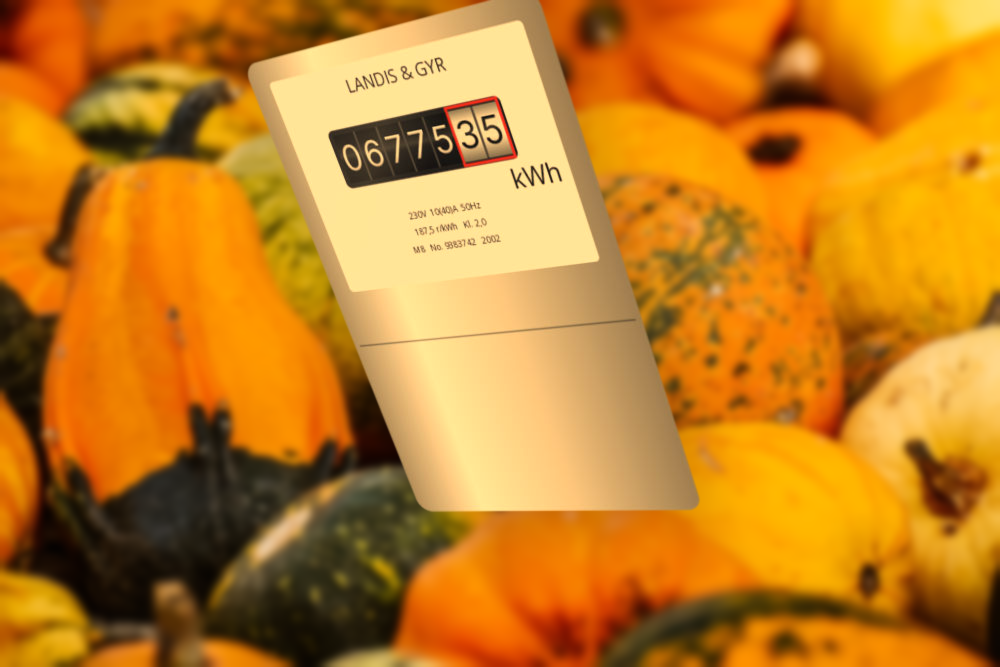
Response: 6775.35 kWh
